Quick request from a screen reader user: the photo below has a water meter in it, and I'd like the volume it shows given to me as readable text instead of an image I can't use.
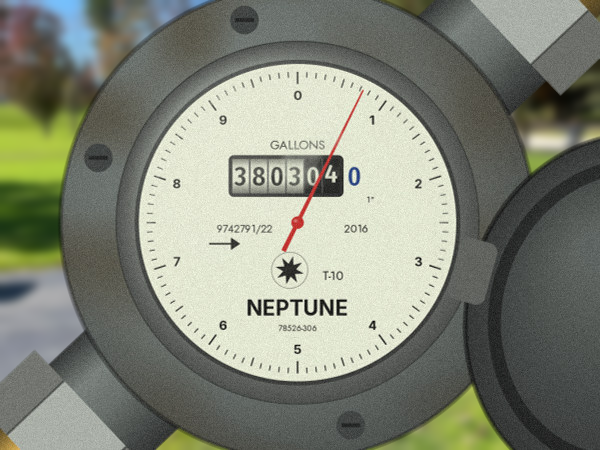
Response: 3803040.7 gal
